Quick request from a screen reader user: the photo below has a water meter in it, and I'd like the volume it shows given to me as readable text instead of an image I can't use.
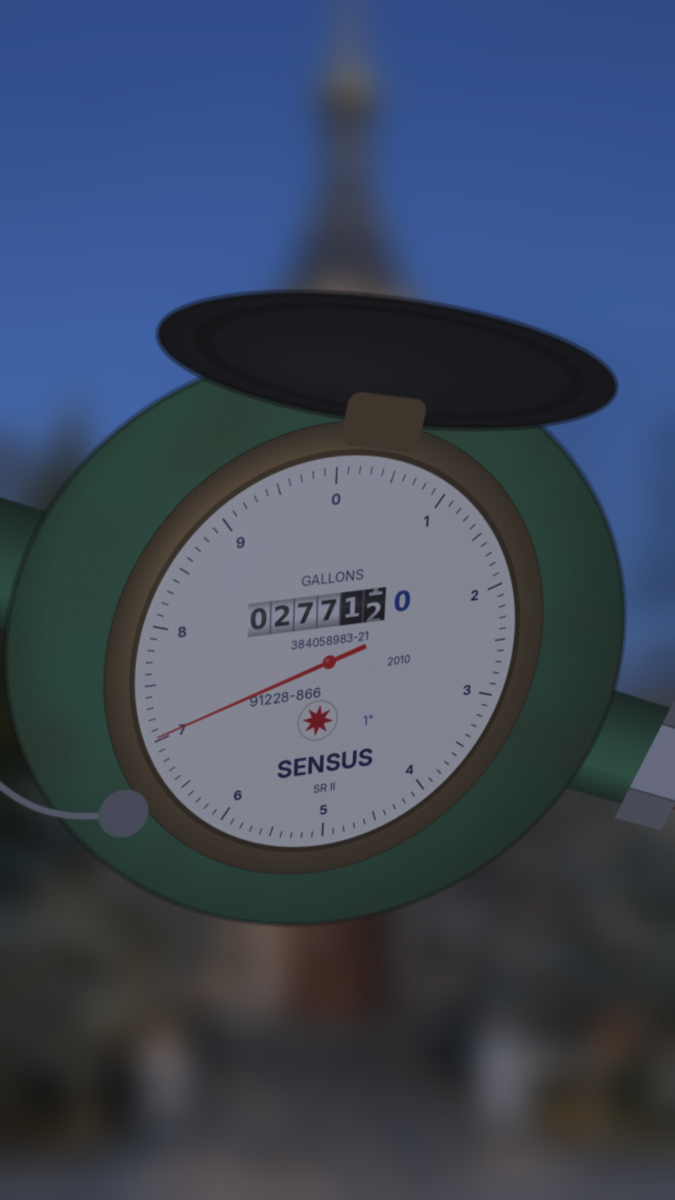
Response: 277117.0 gal
